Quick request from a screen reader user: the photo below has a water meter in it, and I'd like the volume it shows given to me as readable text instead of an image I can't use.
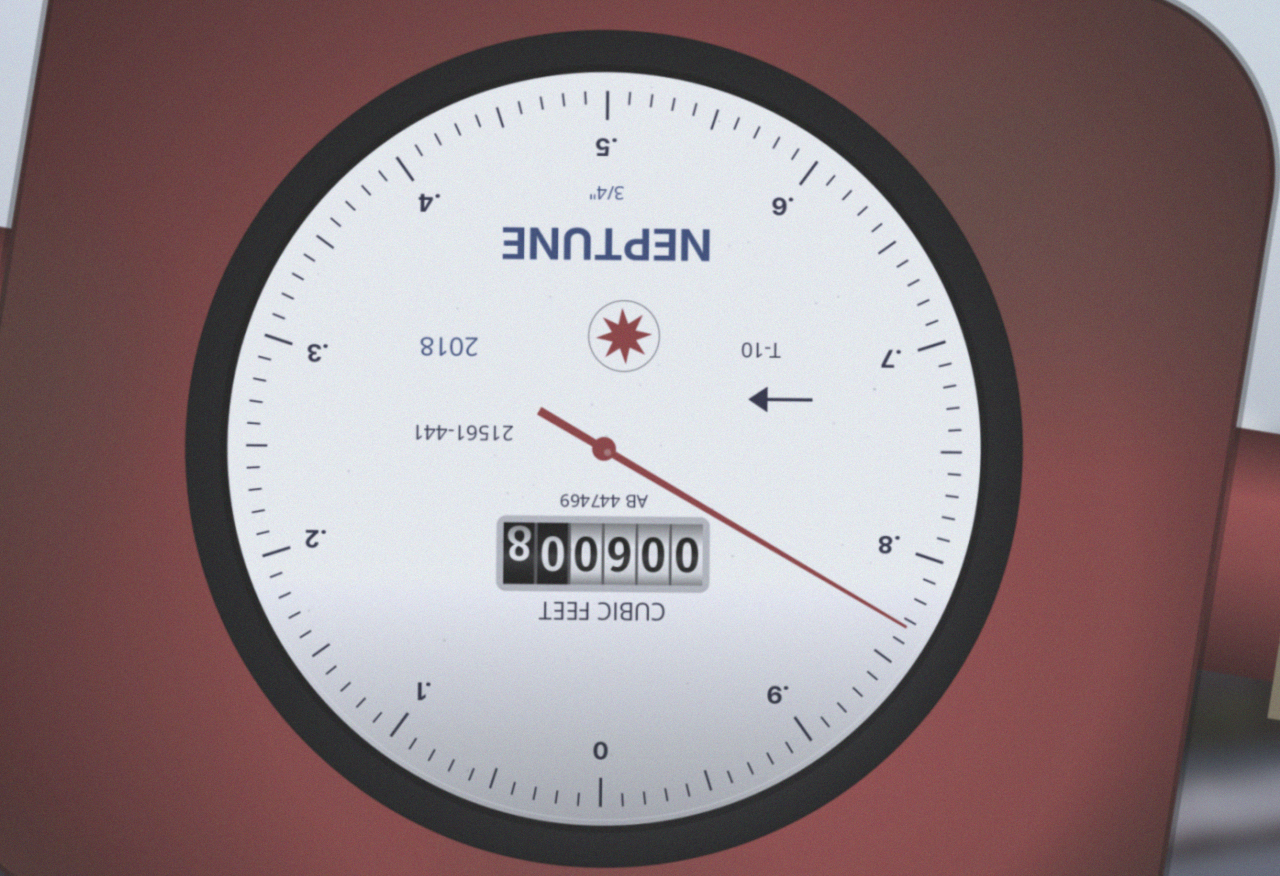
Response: 6007.83 ft³
